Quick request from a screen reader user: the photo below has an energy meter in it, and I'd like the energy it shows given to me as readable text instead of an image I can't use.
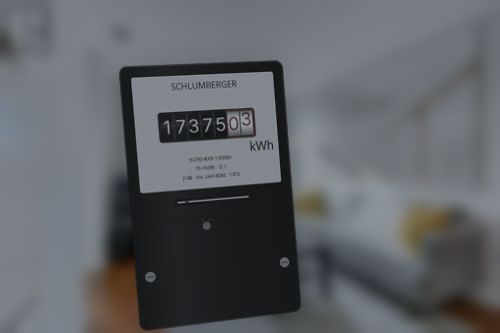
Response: 17375.03 kWh
